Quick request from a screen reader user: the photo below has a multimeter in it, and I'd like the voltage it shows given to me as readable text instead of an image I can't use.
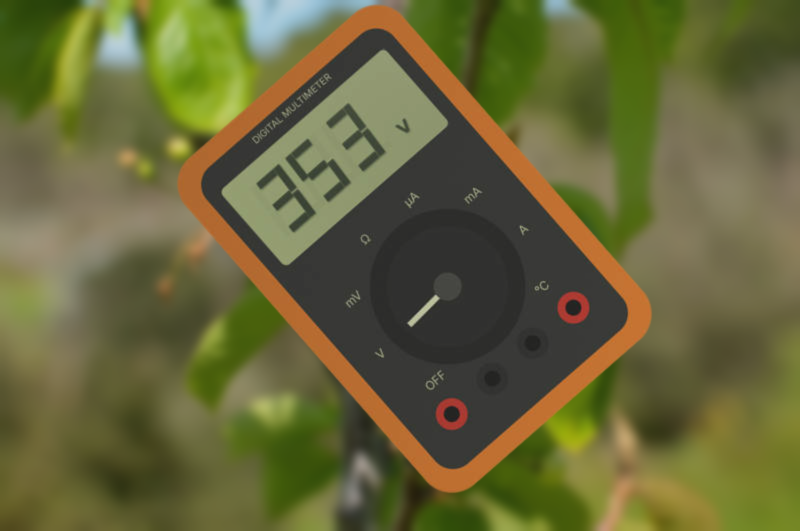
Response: 353 V
